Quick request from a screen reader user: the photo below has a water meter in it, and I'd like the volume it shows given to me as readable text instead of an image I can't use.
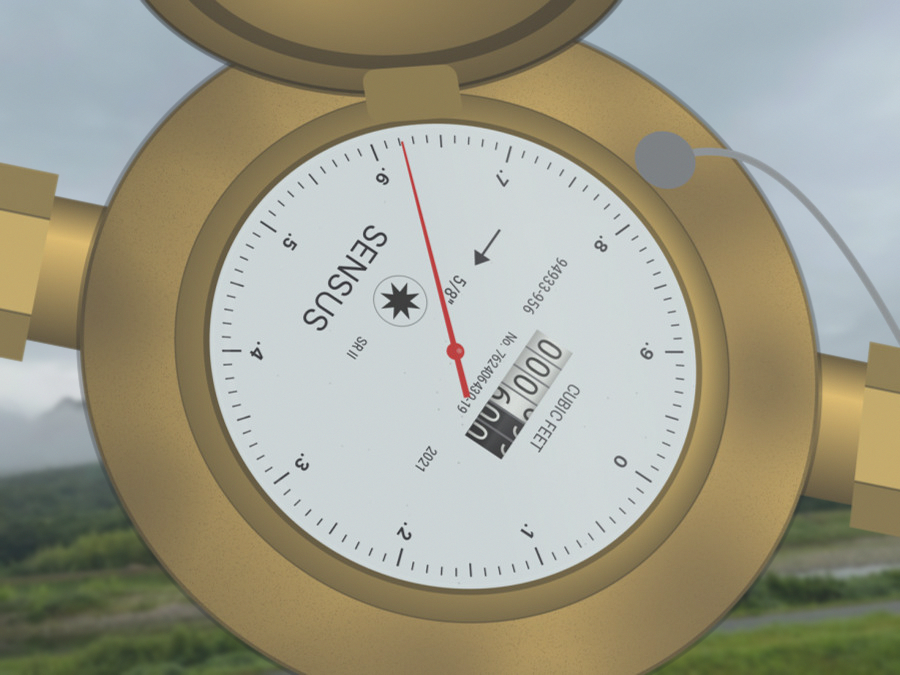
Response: 599.62 ft³
